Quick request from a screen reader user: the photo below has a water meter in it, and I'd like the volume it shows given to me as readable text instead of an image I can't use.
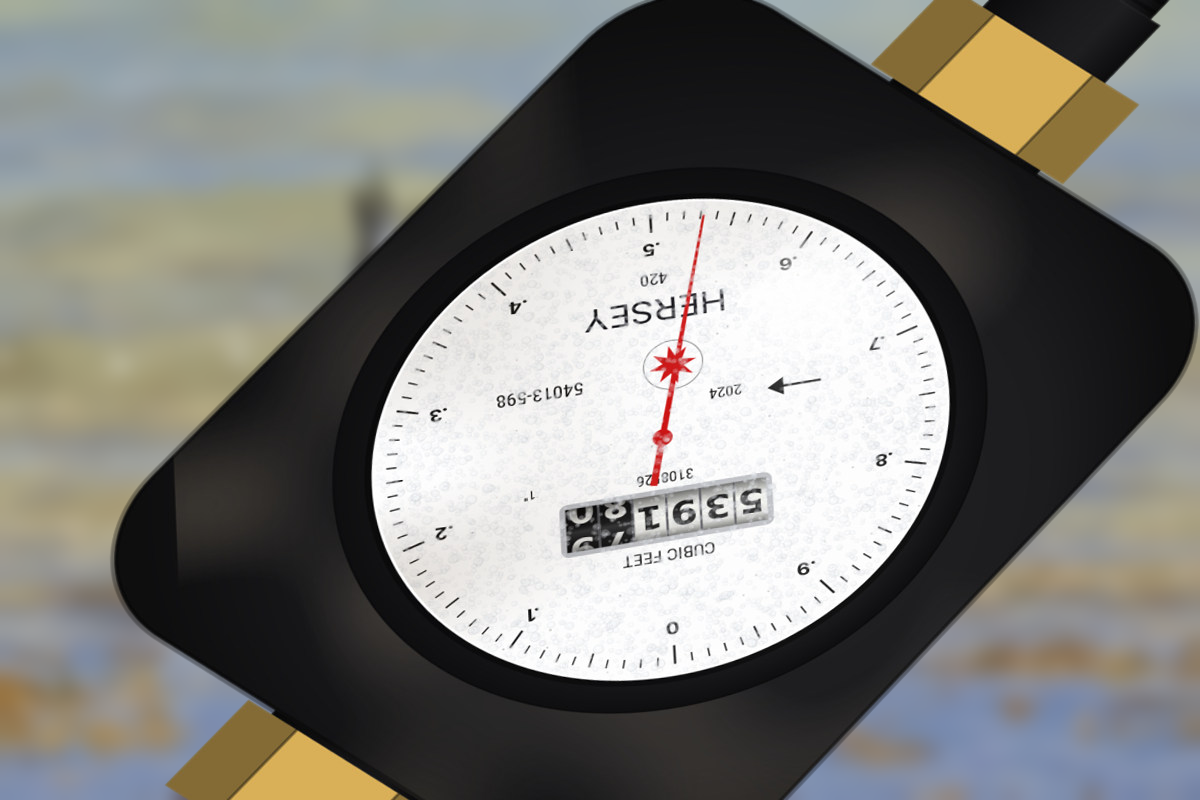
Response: 539179.53 ft³
